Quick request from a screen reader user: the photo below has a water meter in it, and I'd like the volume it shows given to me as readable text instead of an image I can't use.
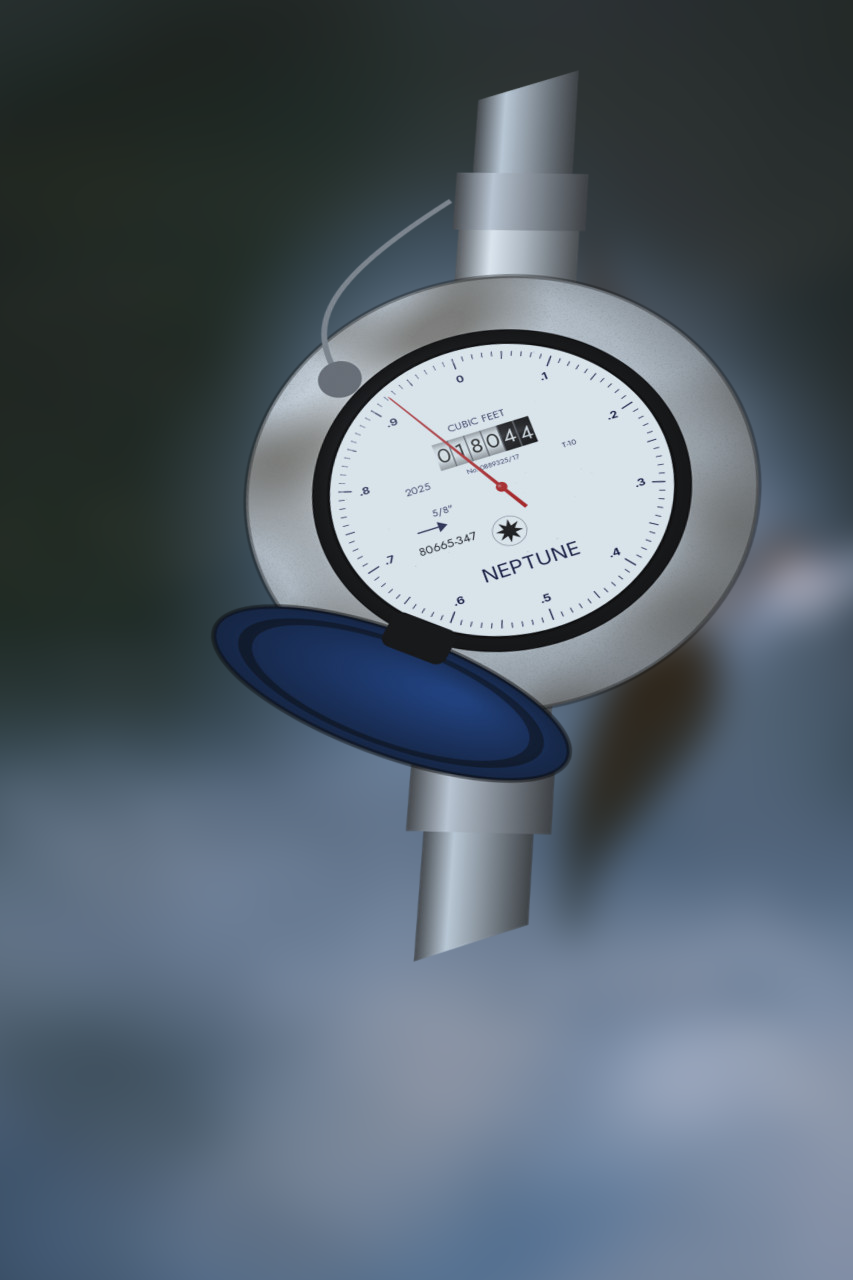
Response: 18043.92 ft³
